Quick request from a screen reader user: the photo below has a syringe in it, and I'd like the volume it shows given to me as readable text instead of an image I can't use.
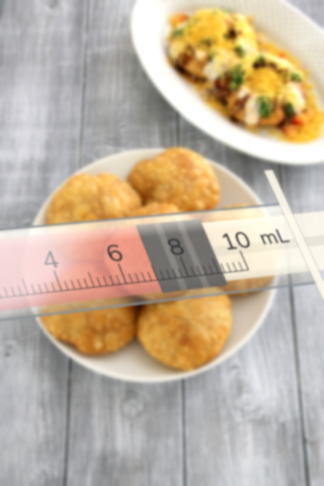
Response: 7 mL
